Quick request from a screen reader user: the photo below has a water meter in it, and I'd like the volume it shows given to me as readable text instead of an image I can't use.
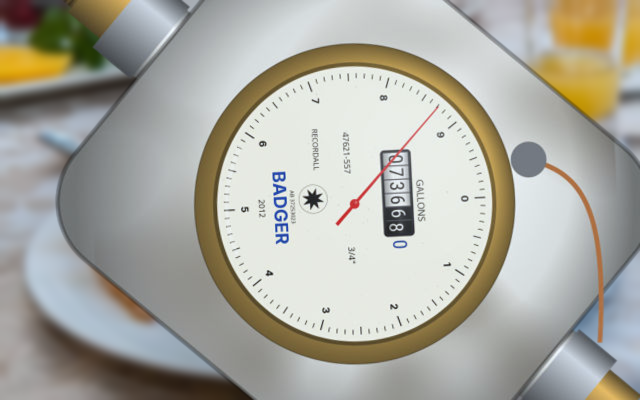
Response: 736678.7 gal
